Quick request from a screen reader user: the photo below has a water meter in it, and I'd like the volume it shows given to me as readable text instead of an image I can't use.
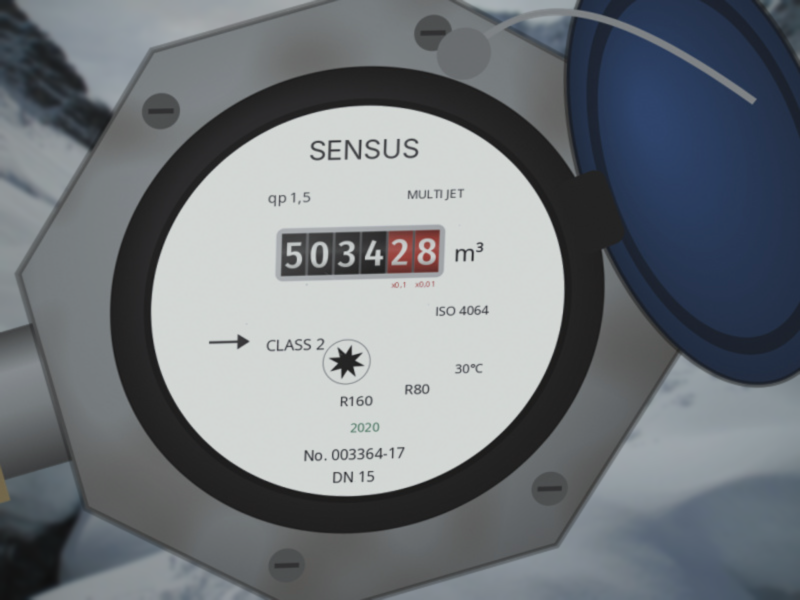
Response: 5034.28 m³
